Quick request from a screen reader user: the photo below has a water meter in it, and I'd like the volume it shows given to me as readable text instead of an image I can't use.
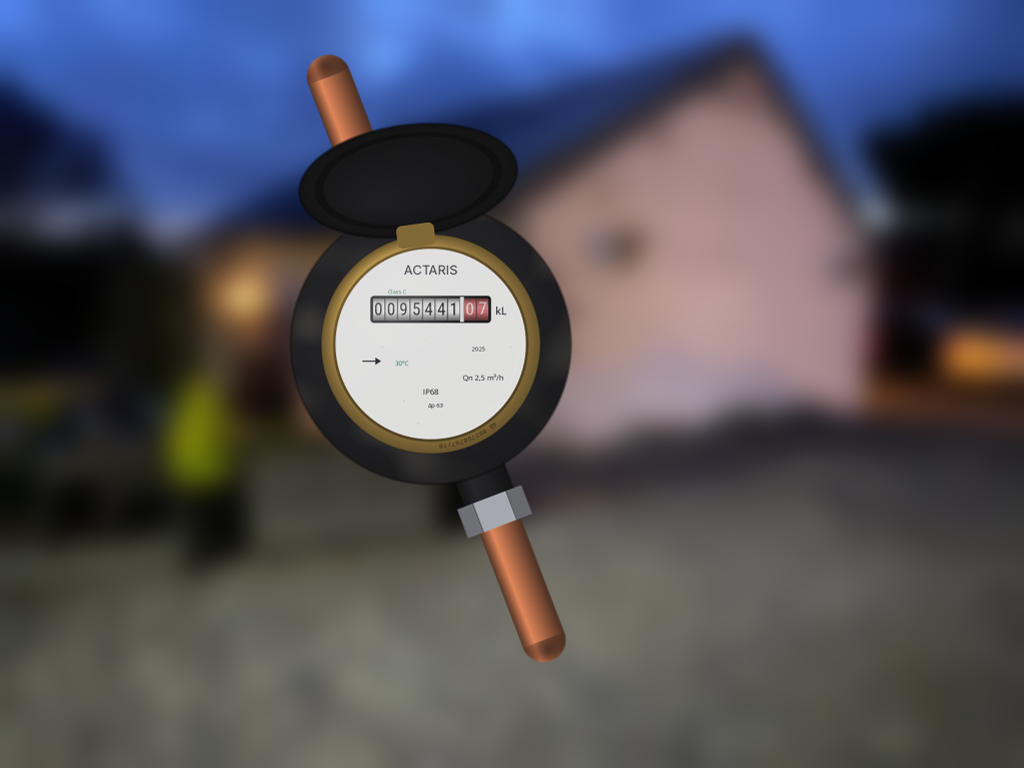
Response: 95441.07 kL
